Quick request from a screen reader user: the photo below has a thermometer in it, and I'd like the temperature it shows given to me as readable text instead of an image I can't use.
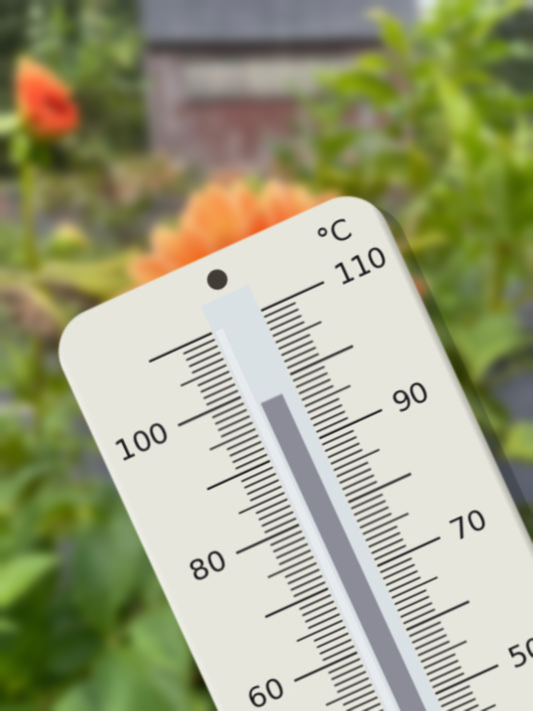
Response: 98 °C
